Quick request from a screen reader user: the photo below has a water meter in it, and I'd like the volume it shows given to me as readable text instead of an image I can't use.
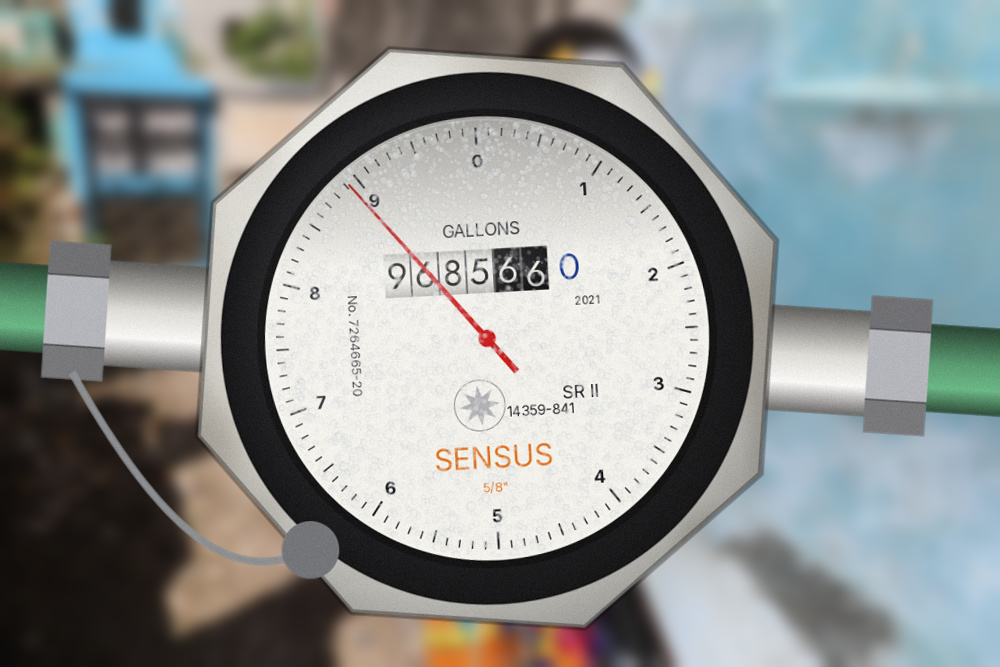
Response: 9685658.9 gal
